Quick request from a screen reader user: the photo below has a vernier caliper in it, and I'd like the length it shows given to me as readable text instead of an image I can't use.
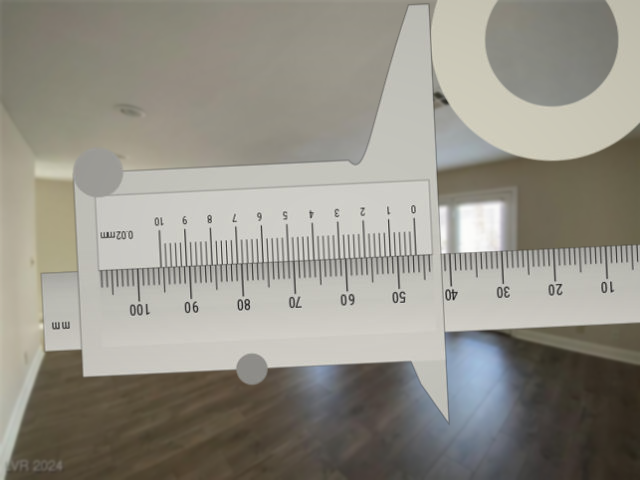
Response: 46.5 mm
